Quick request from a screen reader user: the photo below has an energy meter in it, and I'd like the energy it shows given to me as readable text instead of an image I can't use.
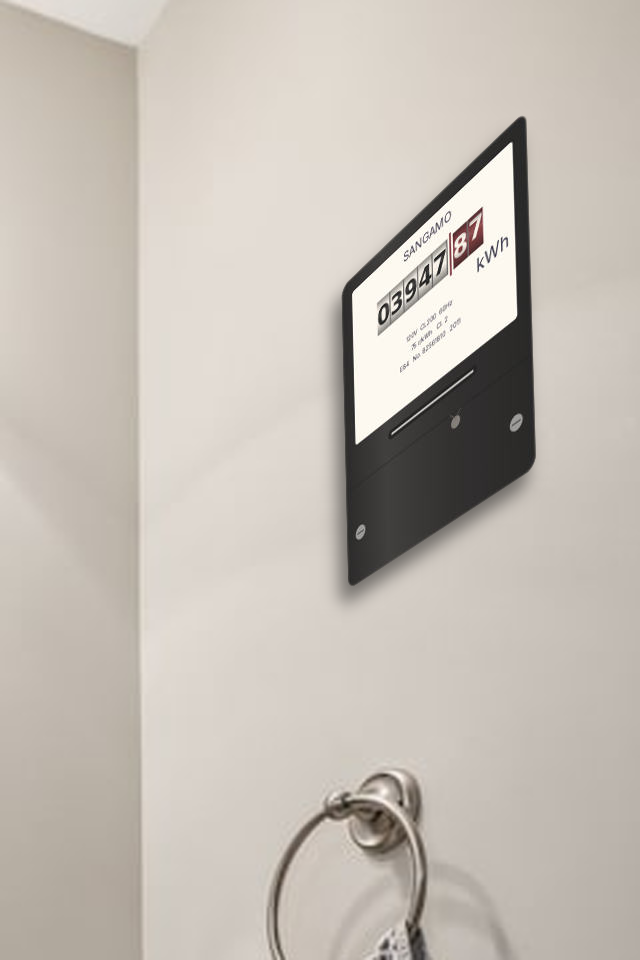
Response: 3947.87 kWh
